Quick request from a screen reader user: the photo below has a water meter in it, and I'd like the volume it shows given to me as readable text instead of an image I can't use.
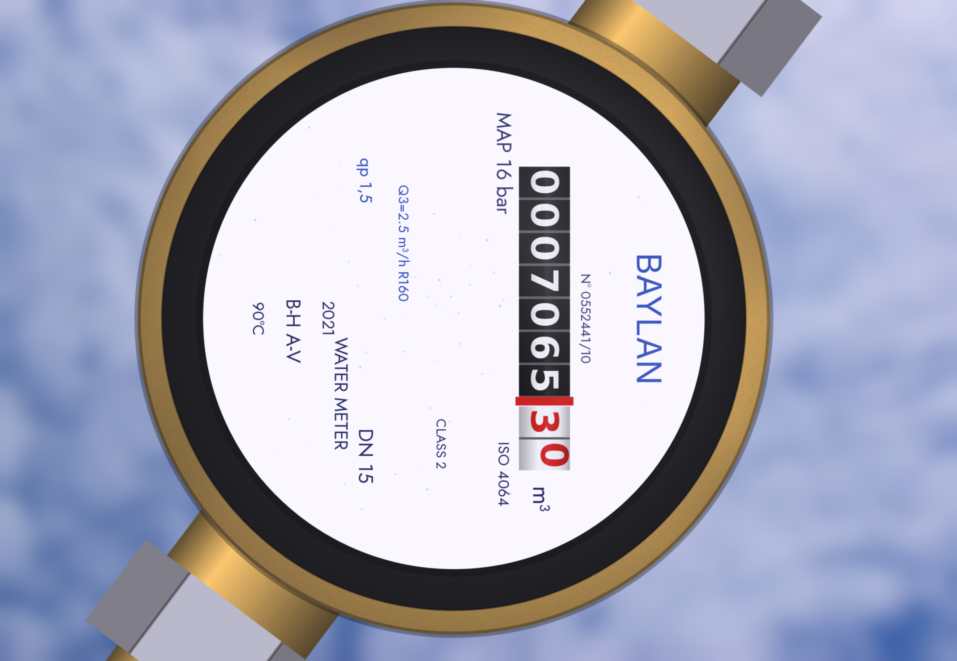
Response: 7065.30 m³
